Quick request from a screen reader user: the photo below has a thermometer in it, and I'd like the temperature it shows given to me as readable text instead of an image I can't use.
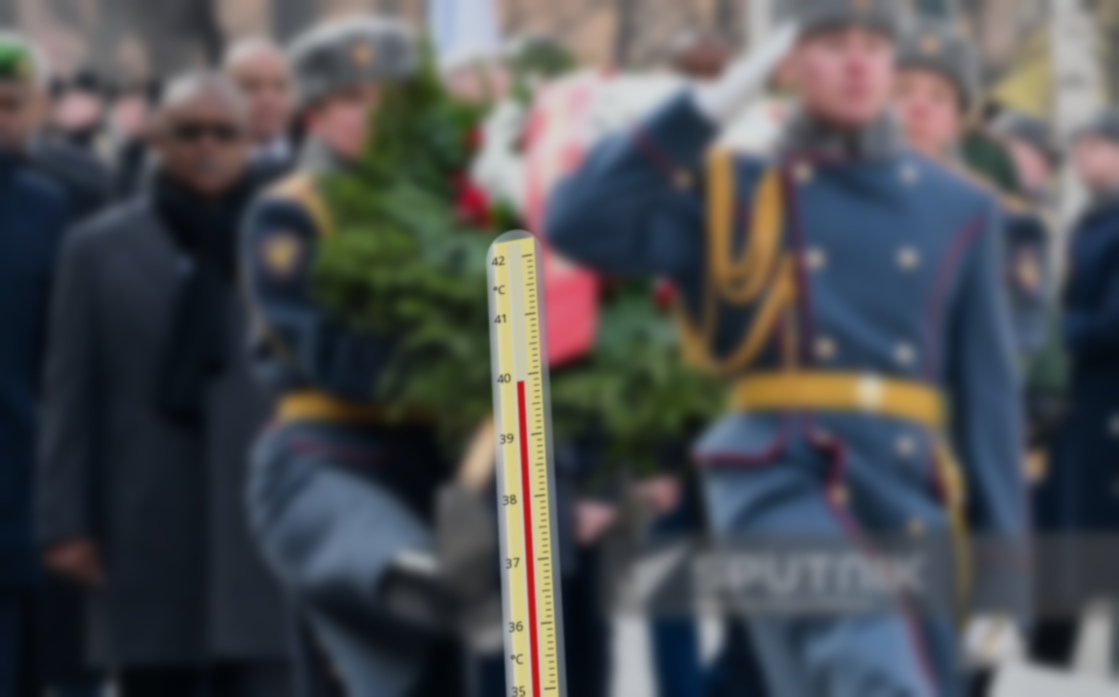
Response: 39.9 °C
